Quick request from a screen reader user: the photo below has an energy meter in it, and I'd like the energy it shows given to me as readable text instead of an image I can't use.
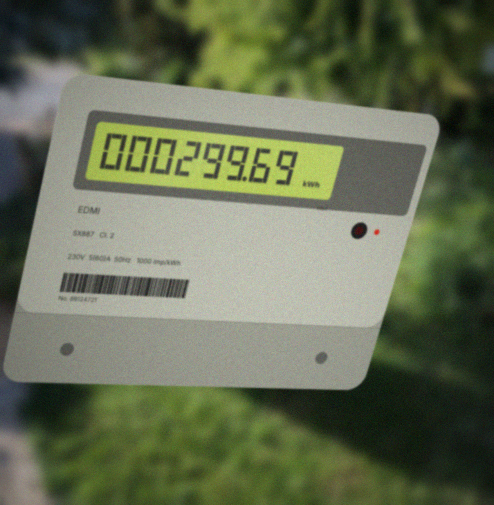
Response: 299.69 kWh
